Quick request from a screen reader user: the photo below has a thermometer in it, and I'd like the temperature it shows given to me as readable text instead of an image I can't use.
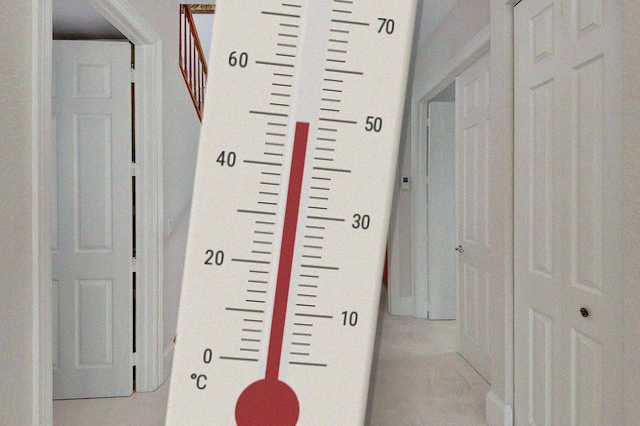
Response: 49 °C
